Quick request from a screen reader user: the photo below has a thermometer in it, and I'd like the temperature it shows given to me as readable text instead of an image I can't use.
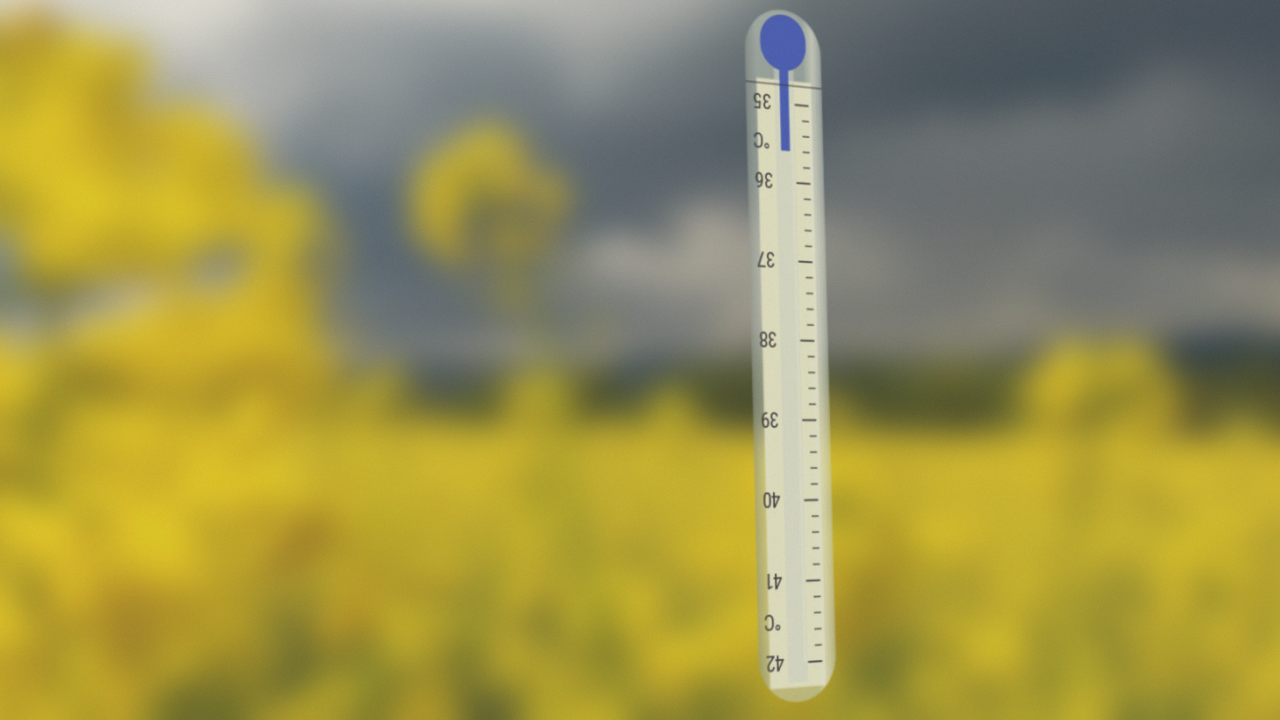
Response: 35.6 °C
